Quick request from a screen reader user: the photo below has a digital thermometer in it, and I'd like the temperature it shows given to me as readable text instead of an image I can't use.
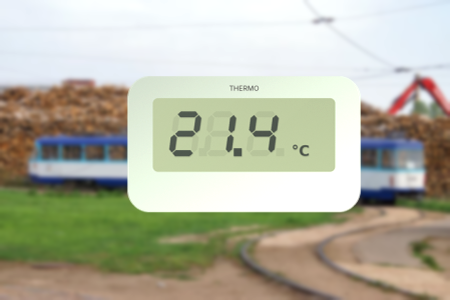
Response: 21.4 °C
